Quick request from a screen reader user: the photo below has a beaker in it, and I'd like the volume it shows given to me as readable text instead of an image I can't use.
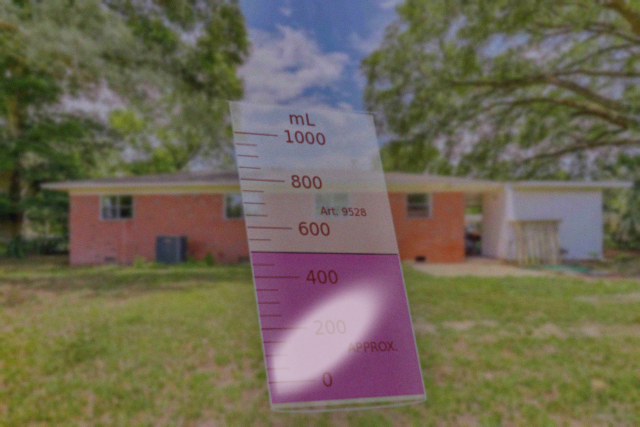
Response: 500 mL
